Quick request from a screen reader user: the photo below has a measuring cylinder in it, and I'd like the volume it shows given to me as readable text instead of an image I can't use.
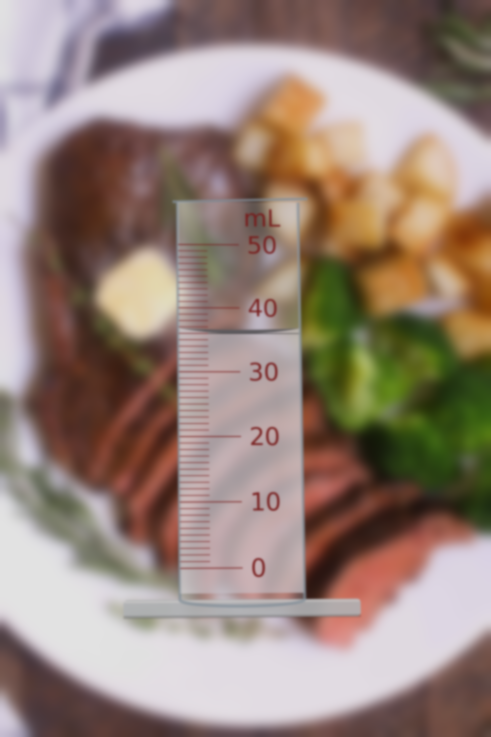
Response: 36 mL
